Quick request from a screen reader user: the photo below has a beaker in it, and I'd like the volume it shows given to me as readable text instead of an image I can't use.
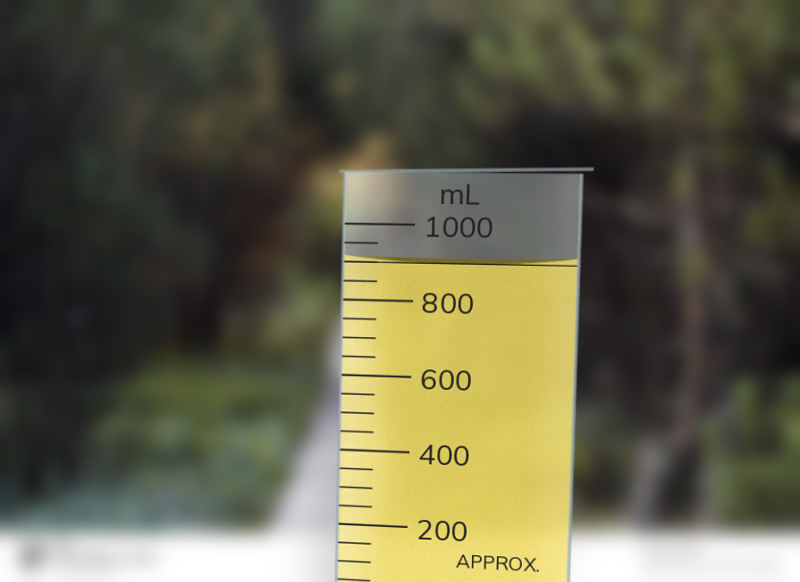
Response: 900 mL
